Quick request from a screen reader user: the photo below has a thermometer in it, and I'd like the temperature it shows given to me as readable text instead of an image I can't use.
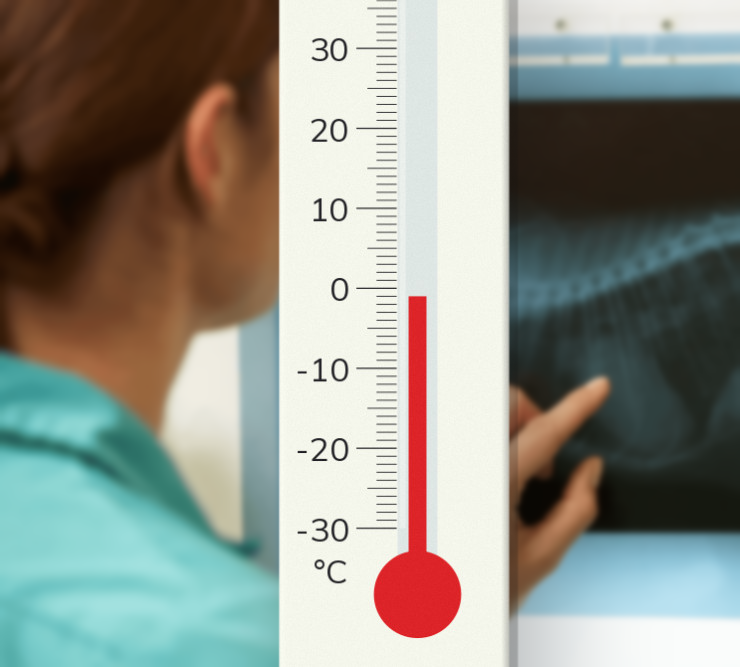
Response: -1 °C
